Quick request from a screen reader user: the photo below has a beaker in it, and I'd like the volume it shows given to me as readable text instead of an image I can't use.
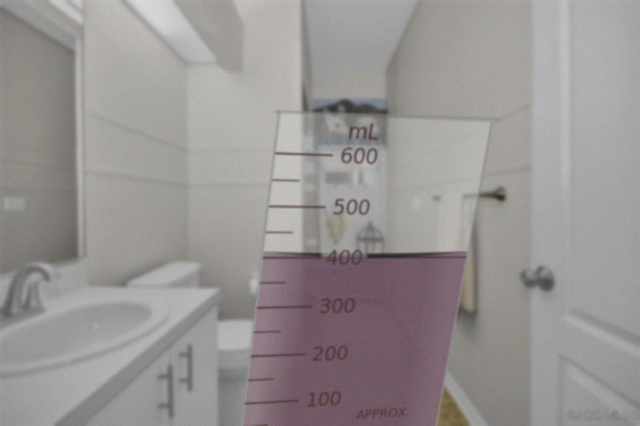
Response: 400 mL
